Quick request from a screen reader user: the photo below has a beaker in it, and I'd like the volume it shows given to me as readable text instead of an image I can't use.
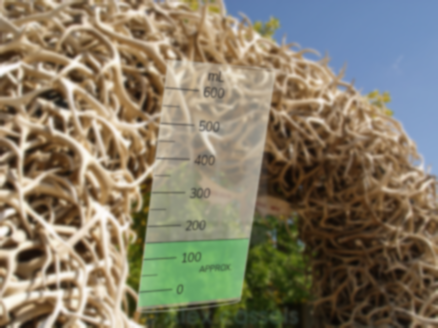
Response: 150 mL
